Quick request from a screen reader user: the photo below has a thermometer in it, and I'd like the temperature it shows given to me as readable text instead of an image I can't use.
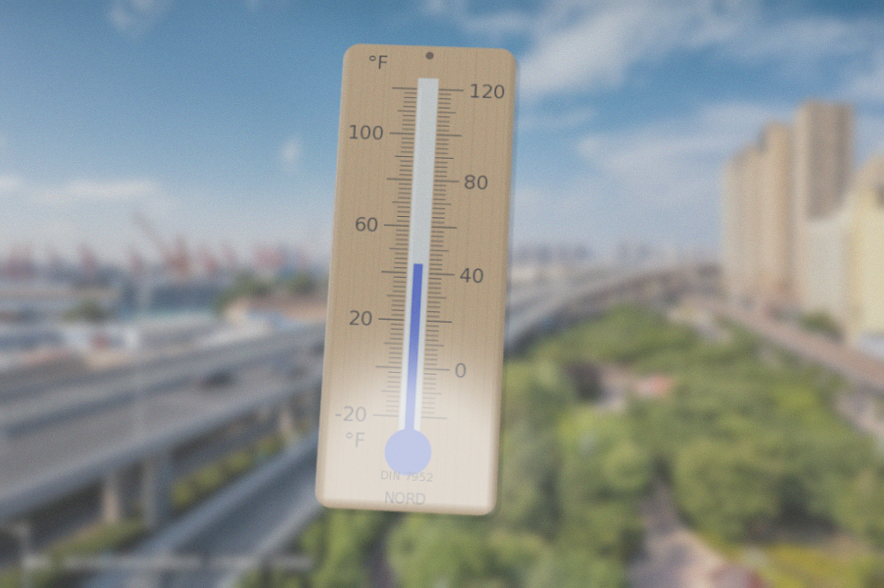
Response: 44 °F
